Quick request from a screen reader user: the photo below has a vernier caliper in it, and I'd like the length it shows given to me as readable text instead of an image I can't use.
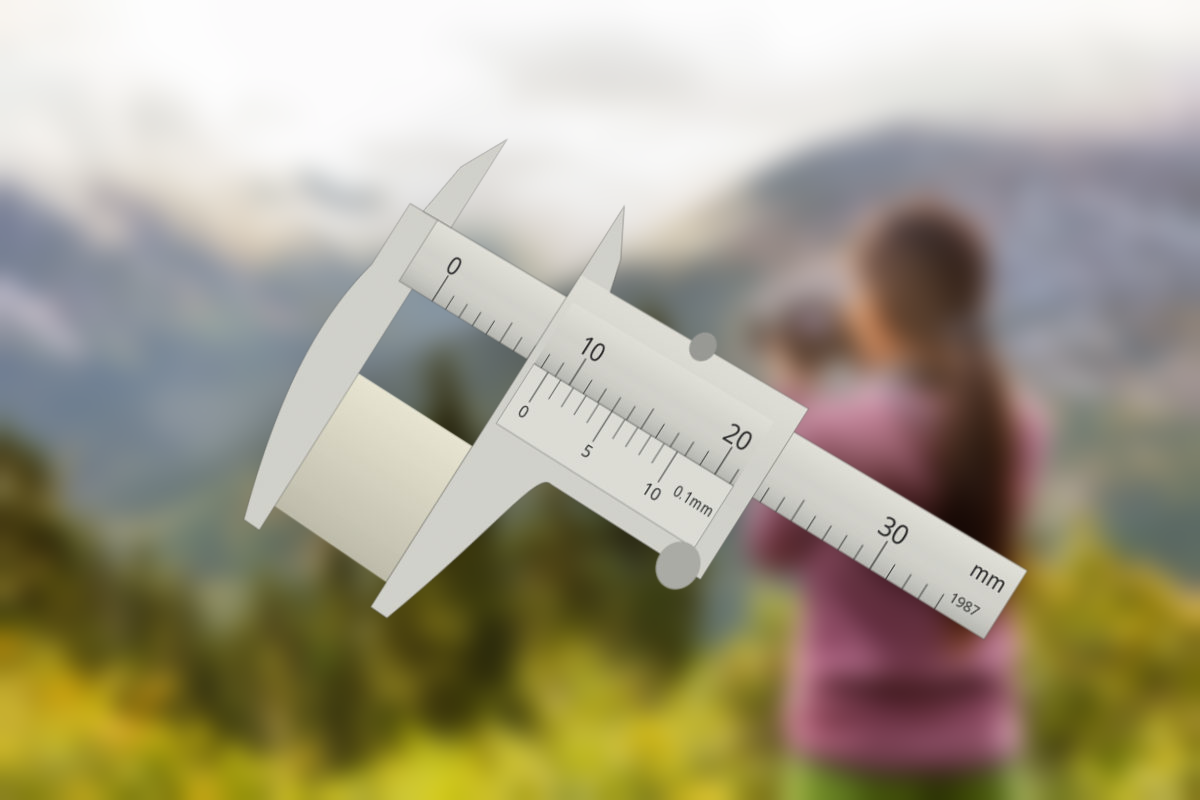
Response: 8.5 mm
